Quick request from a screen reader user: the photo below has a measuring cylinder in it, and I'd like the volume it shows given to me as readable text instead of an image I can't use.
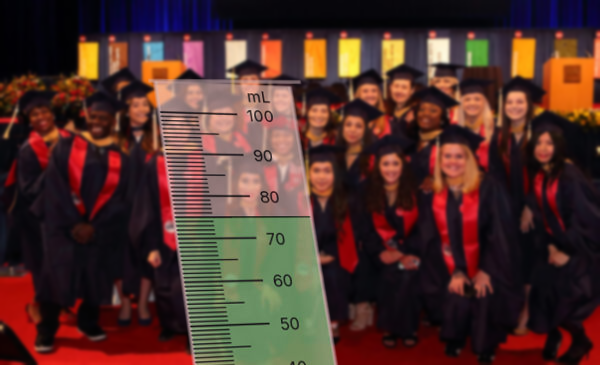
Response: 75 mL
